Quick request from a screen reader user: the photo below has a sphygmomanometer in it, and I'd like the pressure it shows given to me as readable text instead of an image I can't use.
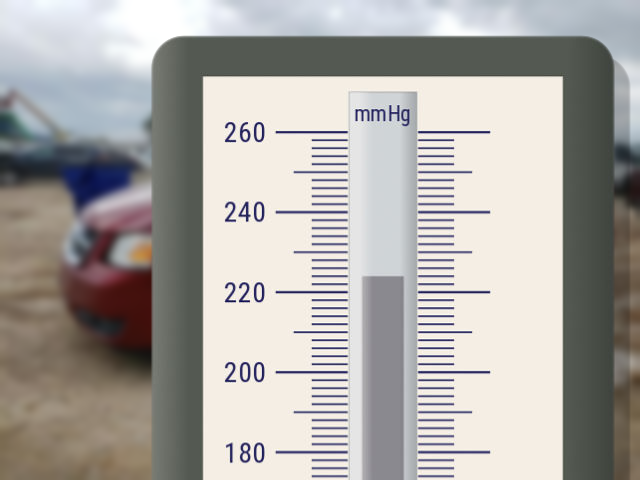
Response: 224 mmHg
